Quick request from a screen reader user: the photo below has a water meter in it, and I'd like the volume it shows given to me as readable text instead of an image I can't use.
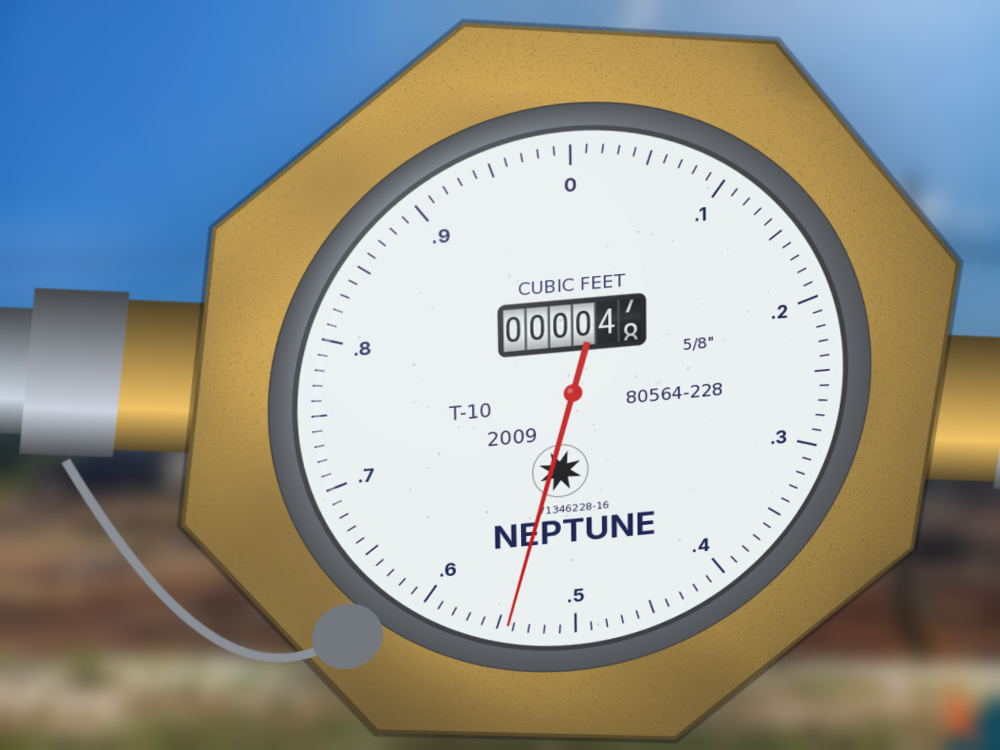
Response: 47.54 ft³
